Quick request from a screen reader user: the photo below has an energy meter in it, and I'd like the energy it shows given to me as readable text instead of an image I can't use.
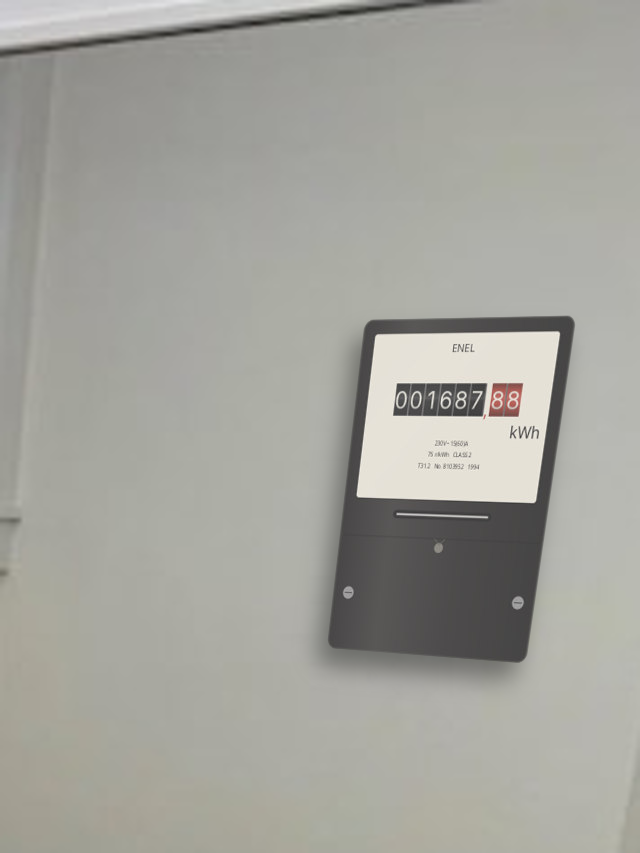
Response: 1687.88 kWh
